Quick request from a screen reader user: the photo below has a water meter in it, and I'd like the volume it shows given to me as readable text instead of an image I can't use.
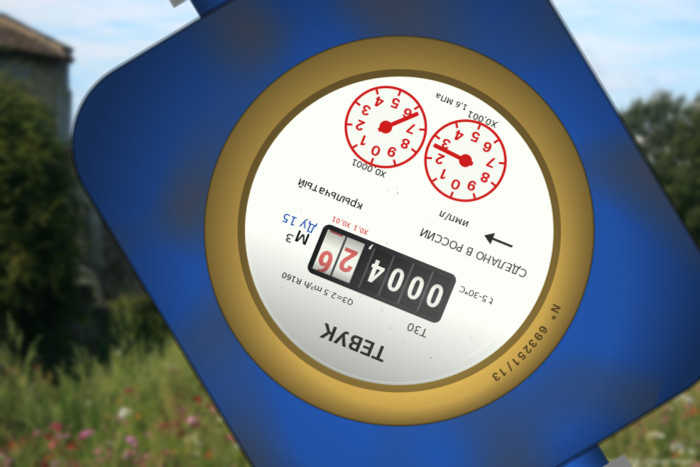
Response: 4.2626 m³
